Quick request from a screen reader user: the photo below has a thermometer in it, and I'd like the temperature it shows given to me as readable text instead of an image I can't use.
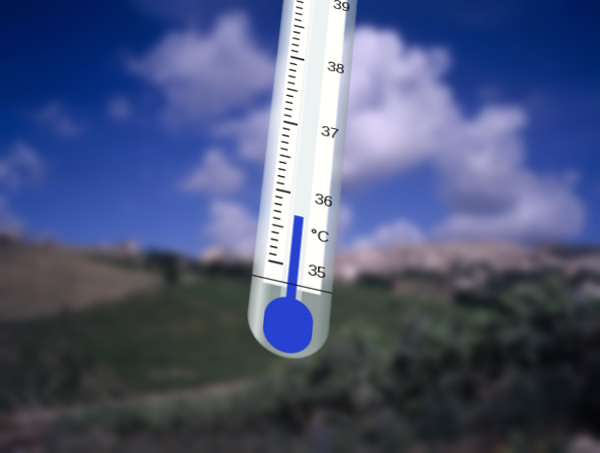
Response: 35.7 °C
